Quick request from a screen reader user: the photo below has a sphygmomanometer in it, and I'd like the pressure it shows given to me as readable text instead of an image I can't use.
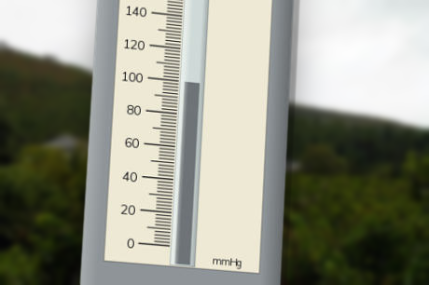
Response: 100 mmHg
